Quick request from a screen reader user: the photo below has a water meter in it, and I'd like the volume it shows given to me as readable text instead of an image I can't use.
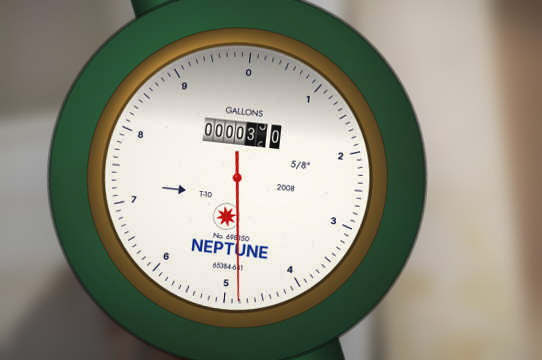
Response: 354.8 gal
